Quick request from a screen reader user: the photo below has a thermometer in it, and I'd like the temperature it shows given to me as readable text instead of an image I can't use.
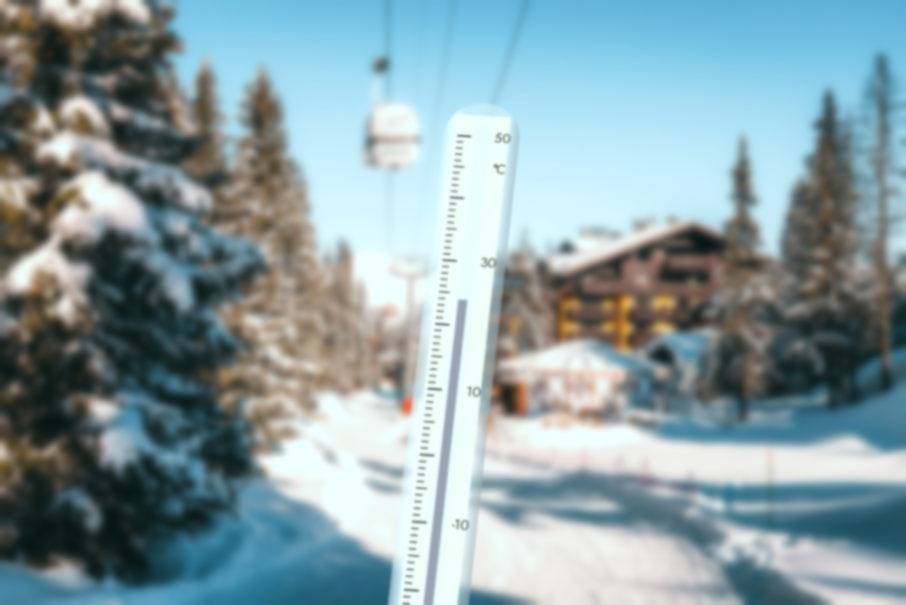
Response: 24 °C
